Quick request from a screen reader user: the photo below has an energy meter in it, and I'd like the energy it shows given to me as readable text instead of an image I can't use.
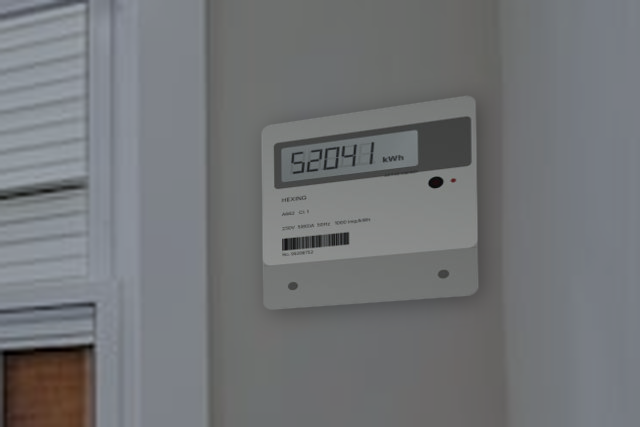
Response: 52041 kWh
